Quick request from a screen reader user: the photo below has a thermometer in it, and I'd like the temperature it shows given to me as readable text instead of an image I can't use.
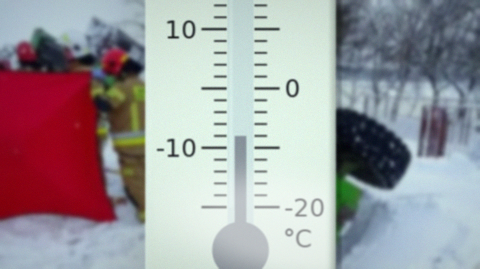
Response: -8 °C
